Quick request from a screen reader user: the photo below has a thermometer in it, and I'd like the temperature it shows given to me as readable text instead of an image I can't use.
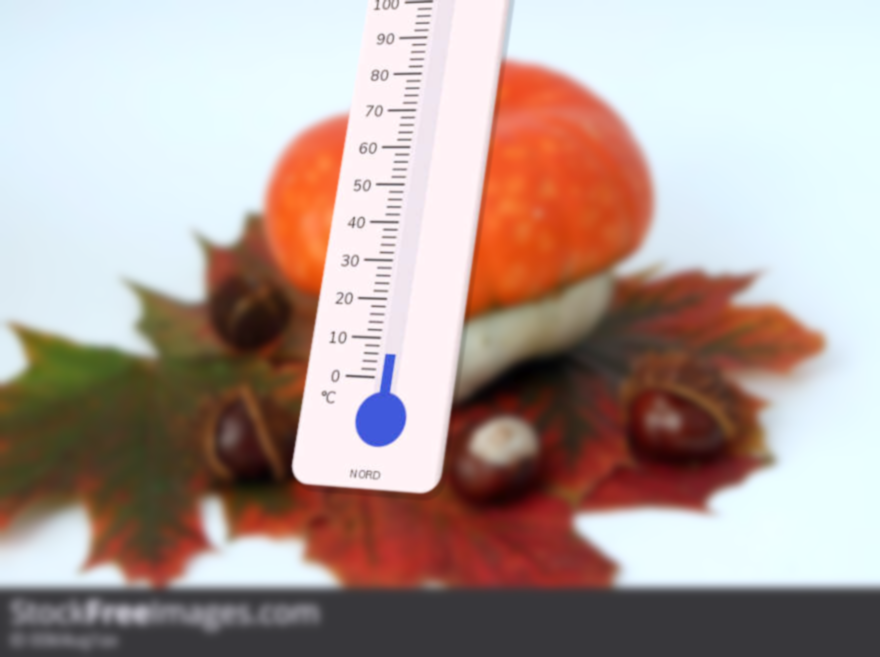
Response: 6 °C
